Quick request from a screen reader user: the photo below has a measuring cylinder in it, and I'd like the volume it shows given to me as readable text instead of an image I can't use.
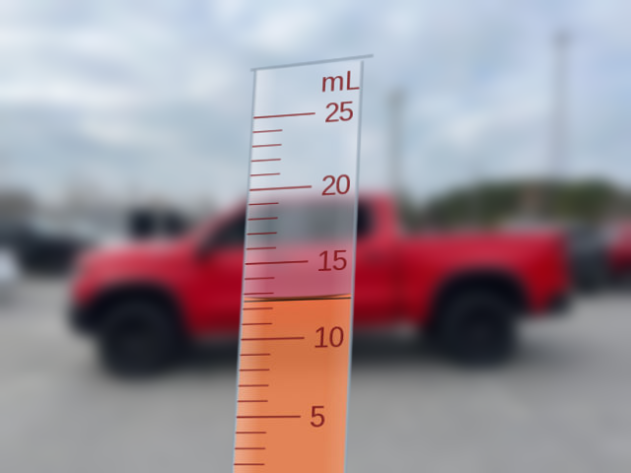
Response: 12.5 mL
